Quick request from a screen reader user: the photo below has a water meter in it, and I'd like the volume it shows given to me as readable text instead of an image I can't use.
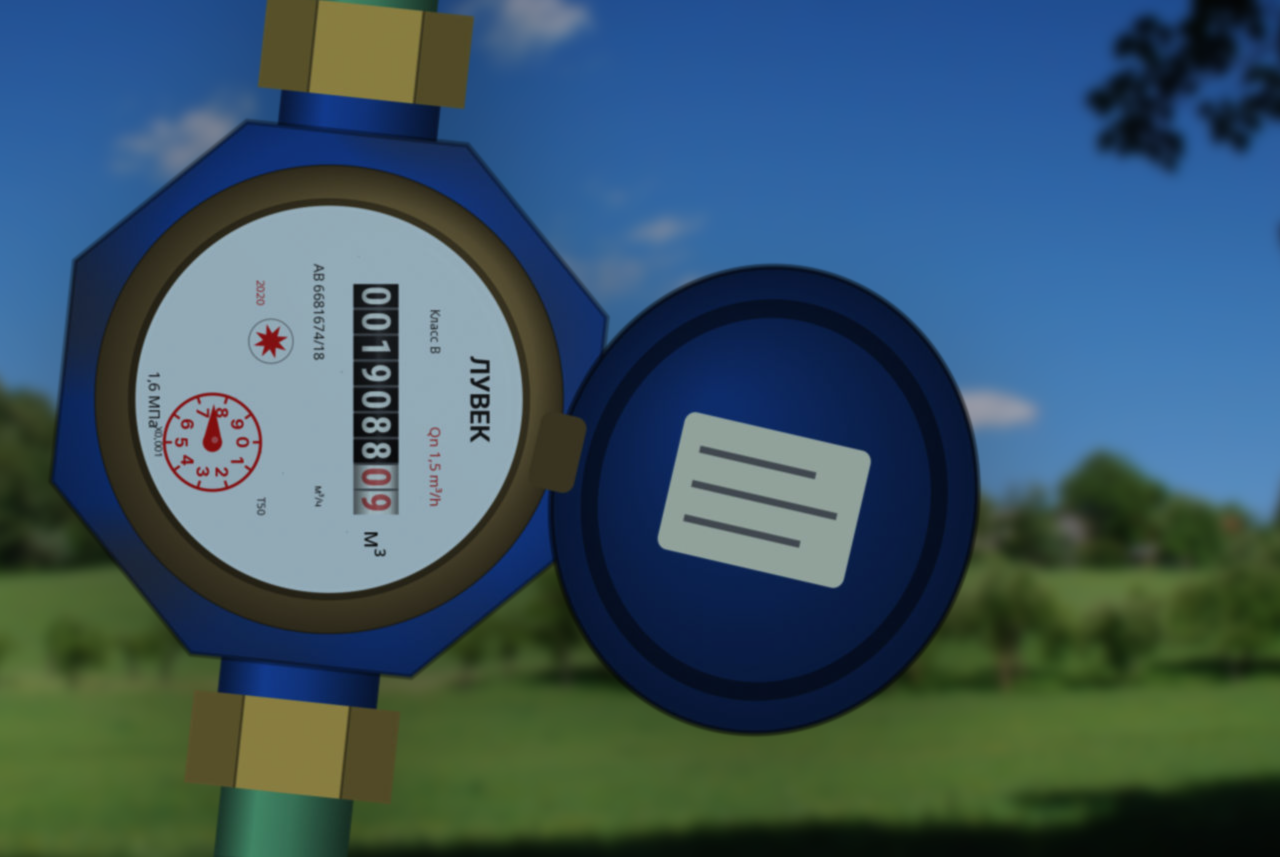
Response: 19088.097 m³
